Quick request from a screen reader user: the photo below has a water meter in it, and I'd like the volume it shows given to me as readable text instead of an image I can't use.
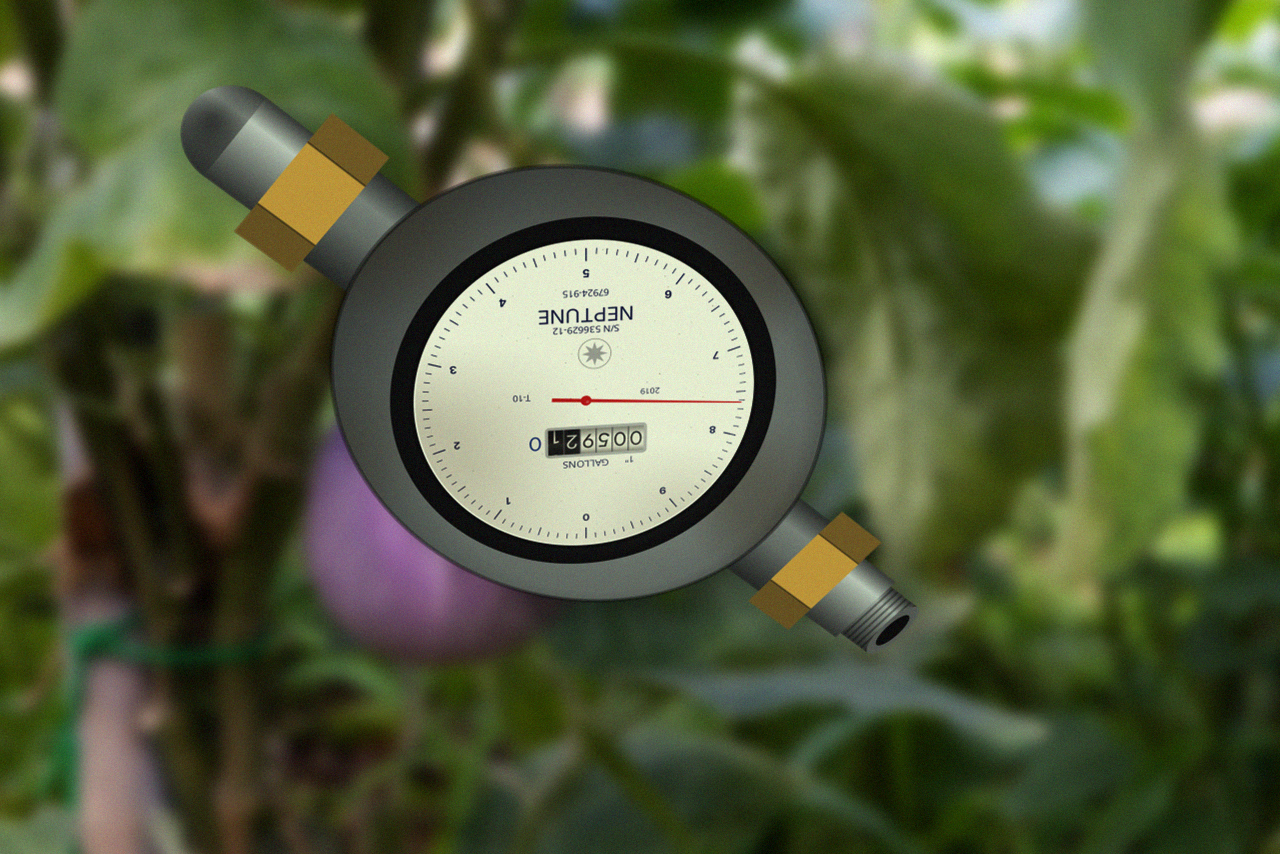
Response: 59207.6 gal
